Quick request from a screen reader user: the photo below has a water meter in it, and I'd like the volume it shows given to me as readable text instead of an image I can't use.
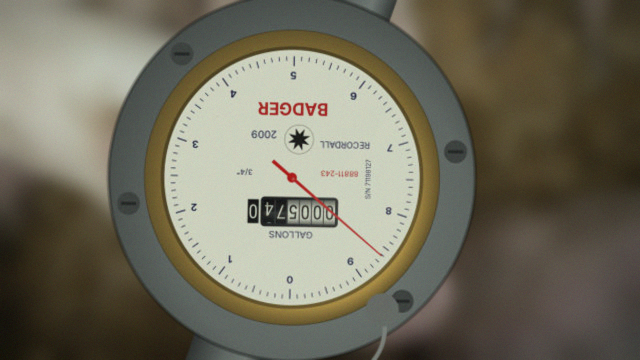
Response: 5738.6 gal
